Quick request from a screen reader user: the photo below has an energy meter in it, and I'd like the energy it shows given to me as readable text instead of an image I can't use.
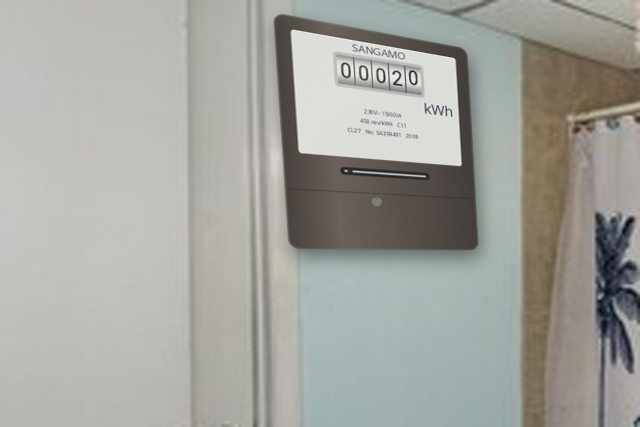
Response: 20 kWh
